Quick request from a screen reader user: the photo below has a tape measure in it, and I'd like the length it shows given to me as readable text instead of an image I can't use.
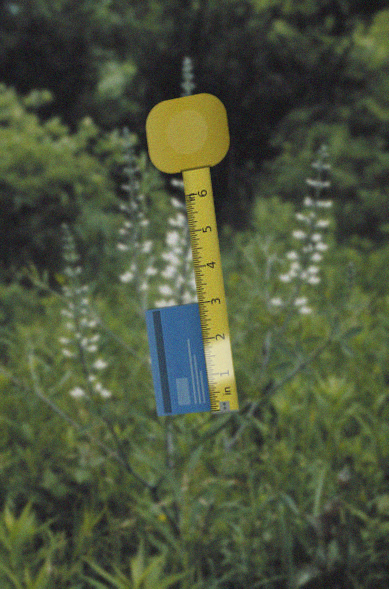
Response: 3 in
